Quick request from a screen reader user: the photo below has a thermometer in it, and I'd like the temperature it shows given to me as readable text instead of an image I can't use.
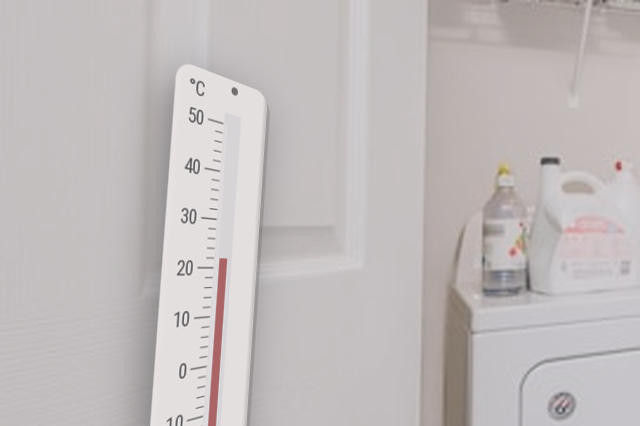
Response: 22 °C
